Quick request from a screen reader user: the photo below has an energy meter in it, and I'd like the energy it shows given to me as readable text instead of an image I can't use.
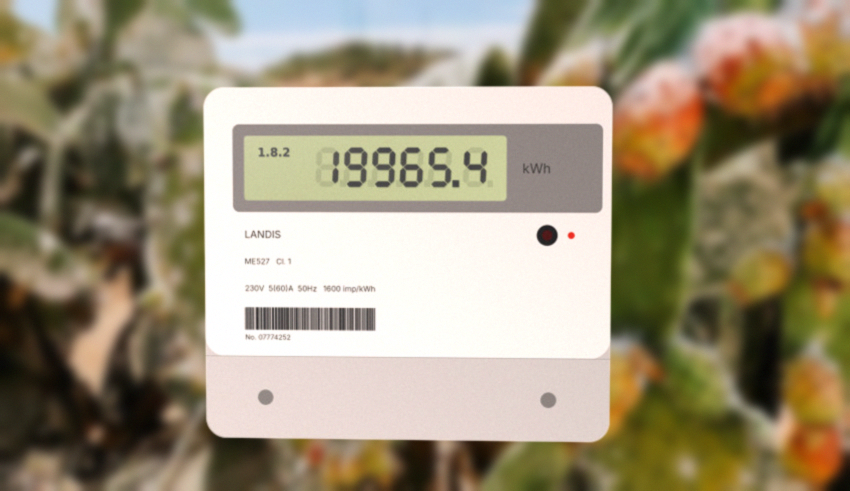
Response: 19965.4 kWh
